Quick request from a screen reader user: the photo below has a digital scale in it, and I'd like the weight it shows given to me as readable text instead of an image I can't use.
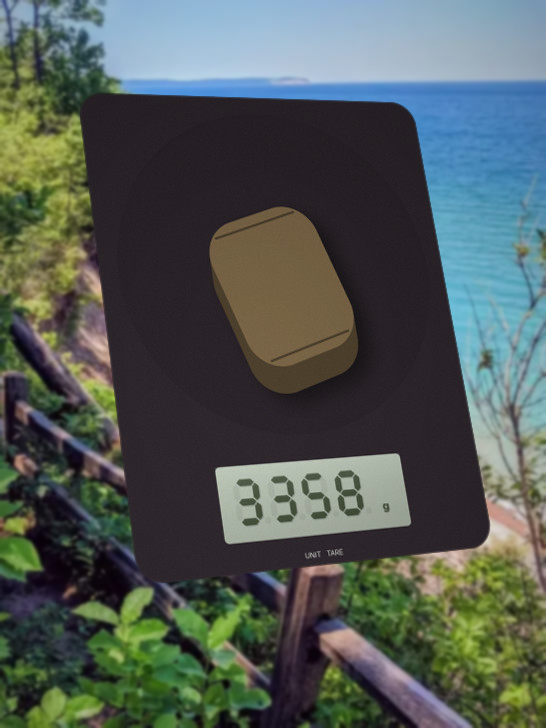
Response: 3358 g
